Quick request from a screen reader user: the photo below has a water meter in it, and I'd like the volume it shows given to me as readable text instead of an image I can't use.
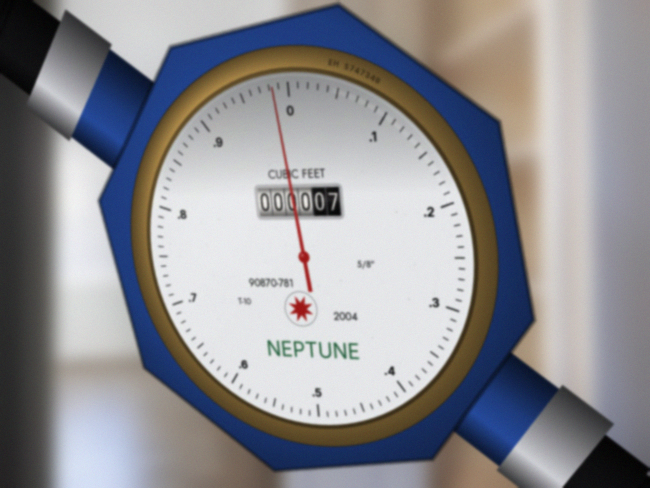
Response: 6.98 ft³
